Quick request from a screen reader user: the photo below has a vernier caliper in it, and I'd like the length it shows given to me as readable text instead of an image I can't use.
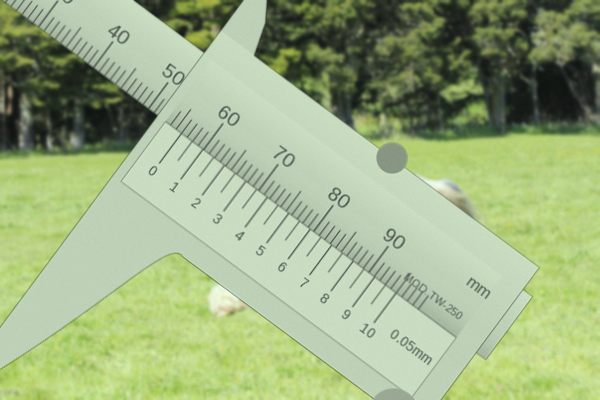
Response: 56.0 mm
